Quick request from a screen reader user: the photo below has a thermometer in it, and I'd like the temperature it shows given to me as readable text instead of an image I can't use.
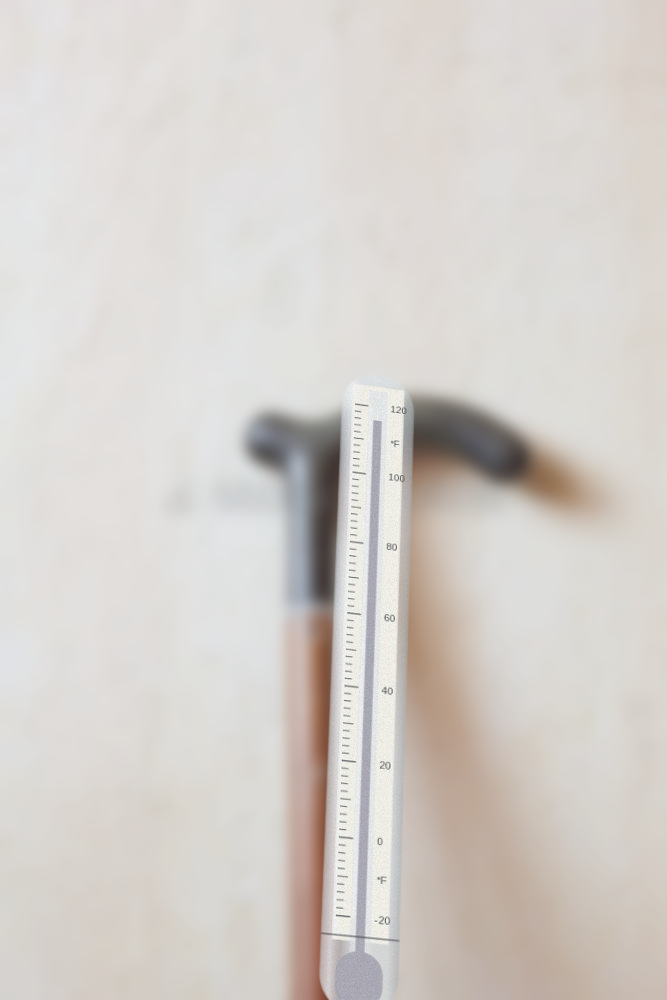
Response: 116 °F
